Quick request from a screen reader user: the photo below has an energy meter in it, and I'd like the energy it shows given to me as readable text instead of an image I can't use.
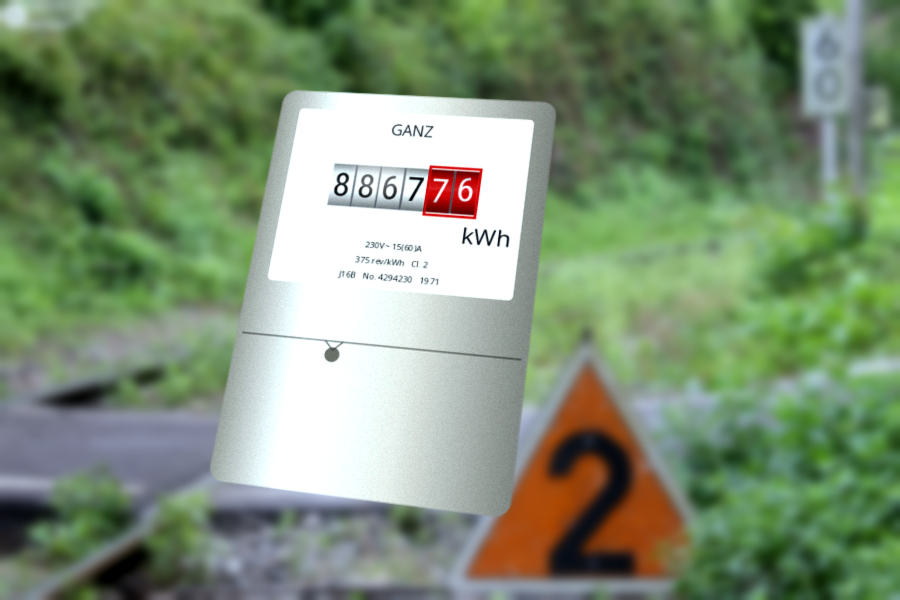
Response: 8867.76 kWh
